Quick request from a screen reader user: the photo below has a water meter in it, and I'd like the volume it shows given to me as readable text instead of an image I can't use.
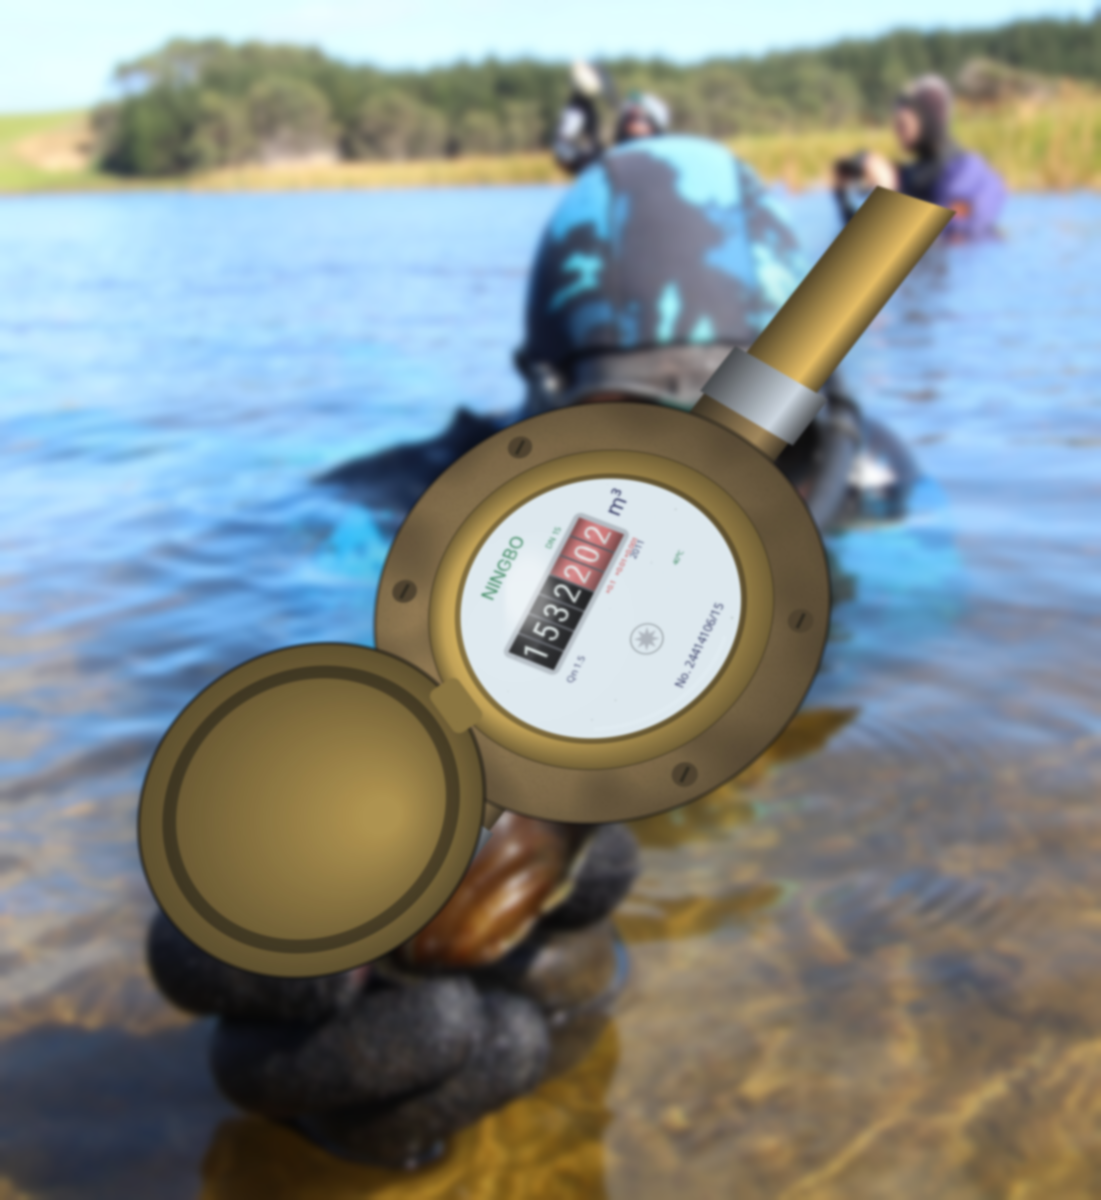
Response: 1532.202 m³
